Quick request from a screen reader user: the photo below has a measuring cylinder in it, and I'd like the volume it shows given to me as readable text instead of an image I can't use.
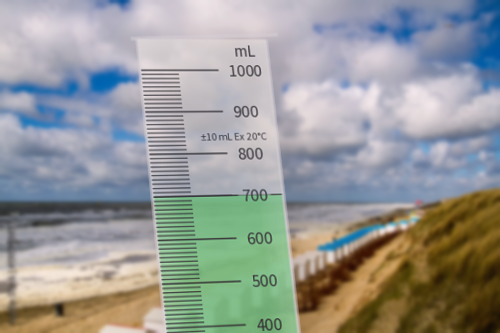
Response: 700 mL
